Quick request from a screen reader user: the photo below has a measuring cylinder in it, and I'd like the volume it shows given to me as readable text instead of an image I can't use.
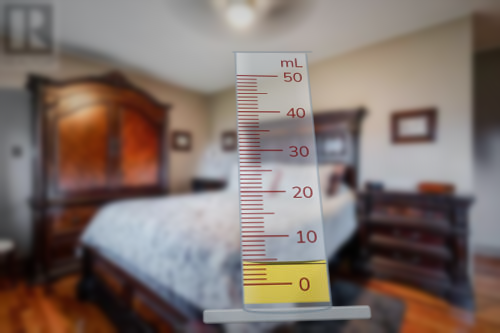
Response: 4 mL
